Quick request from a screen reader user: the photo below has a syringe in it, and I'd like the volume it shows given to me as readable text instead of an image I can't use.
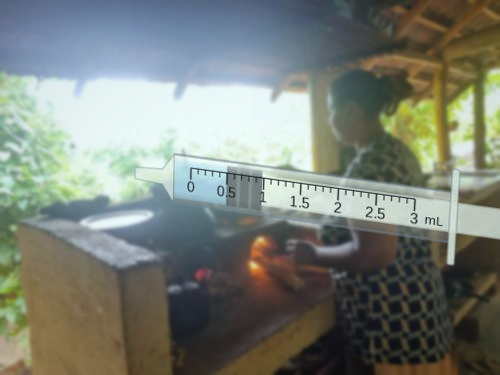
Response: 0.5 mL
